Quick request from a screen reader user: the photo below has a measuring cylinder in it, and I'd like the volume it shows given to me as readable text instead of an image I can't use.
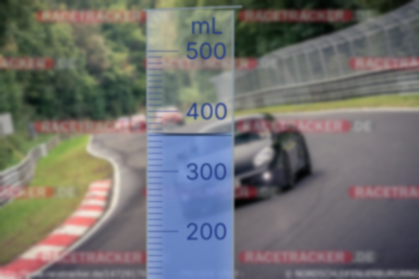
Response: 360 mL
